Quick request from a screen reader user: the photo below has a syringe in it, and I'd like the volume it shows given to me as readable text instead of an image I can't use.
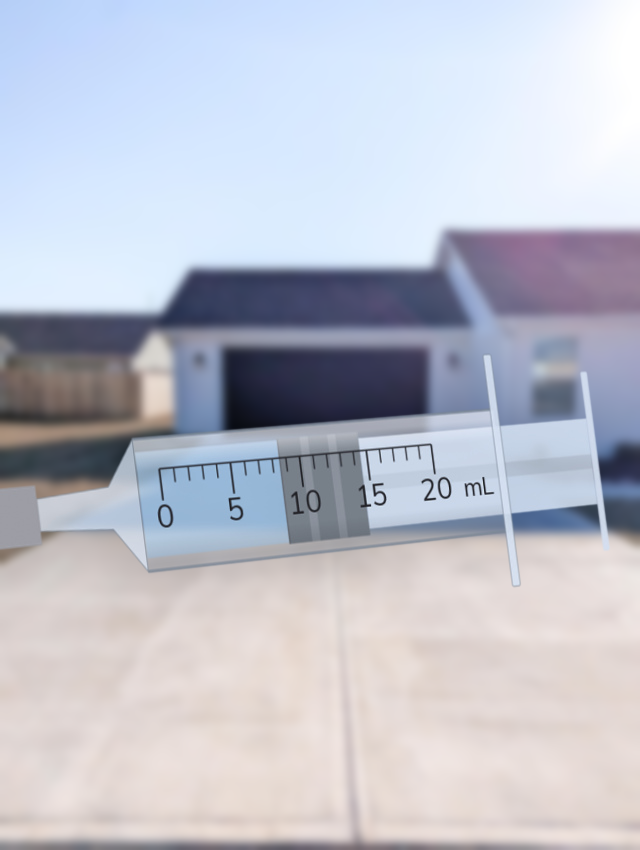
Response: 8.5 mL
